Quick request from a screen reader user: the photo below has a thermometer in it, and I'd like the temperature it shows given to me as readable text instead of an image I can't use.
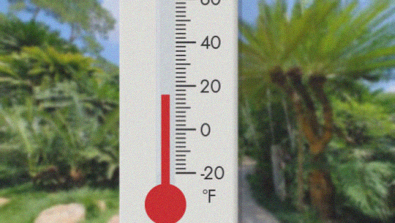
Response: 16 °F
